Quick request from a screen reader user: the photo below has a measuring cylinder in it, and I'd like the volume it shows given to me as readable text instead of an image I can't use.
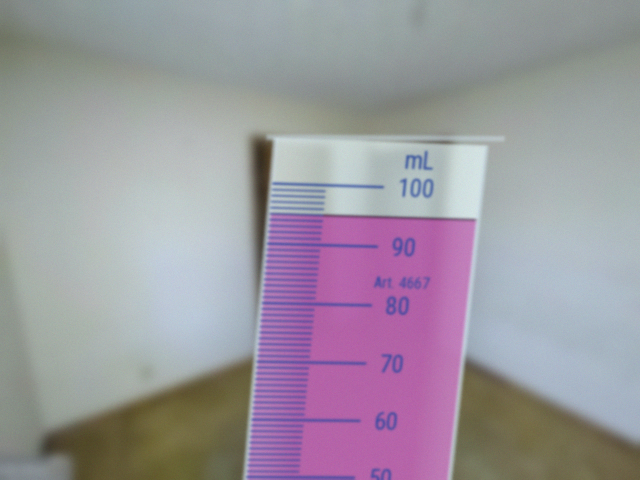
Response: 95 mL
